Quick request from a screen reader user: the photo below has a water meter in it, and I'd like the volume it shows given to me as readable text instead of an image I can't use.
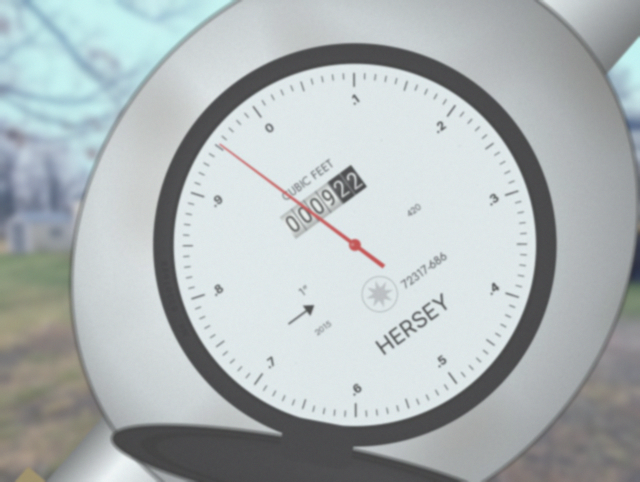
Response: 921.95 ft³
